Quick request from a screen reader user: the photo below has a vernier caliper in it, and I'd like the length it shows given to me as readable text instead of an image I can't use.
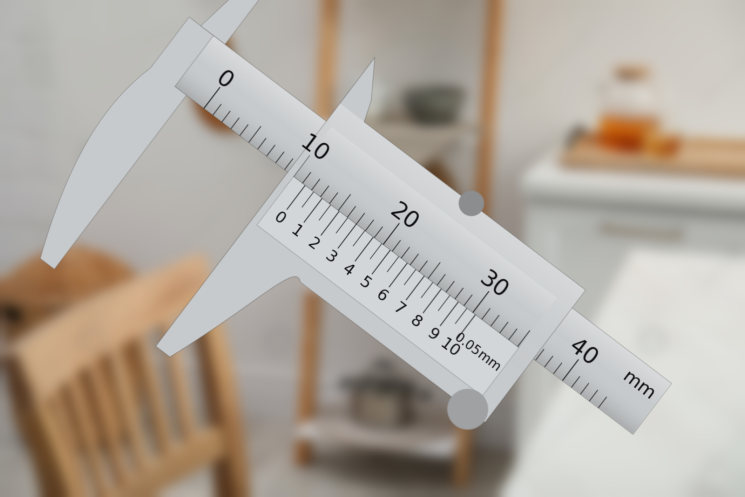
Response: 11.3 mm
